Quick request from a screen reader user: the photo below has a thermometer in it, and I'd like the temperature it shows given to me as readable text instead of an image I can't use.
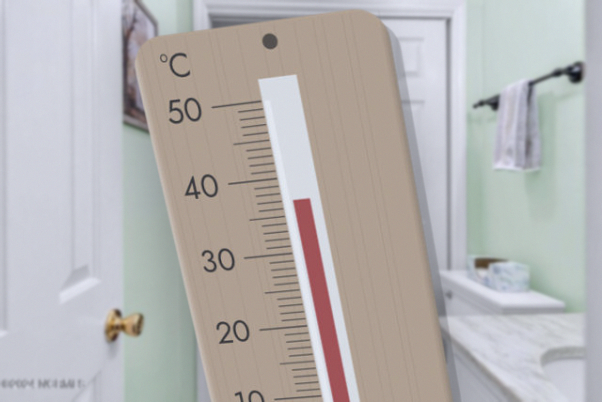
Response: 37 °C
